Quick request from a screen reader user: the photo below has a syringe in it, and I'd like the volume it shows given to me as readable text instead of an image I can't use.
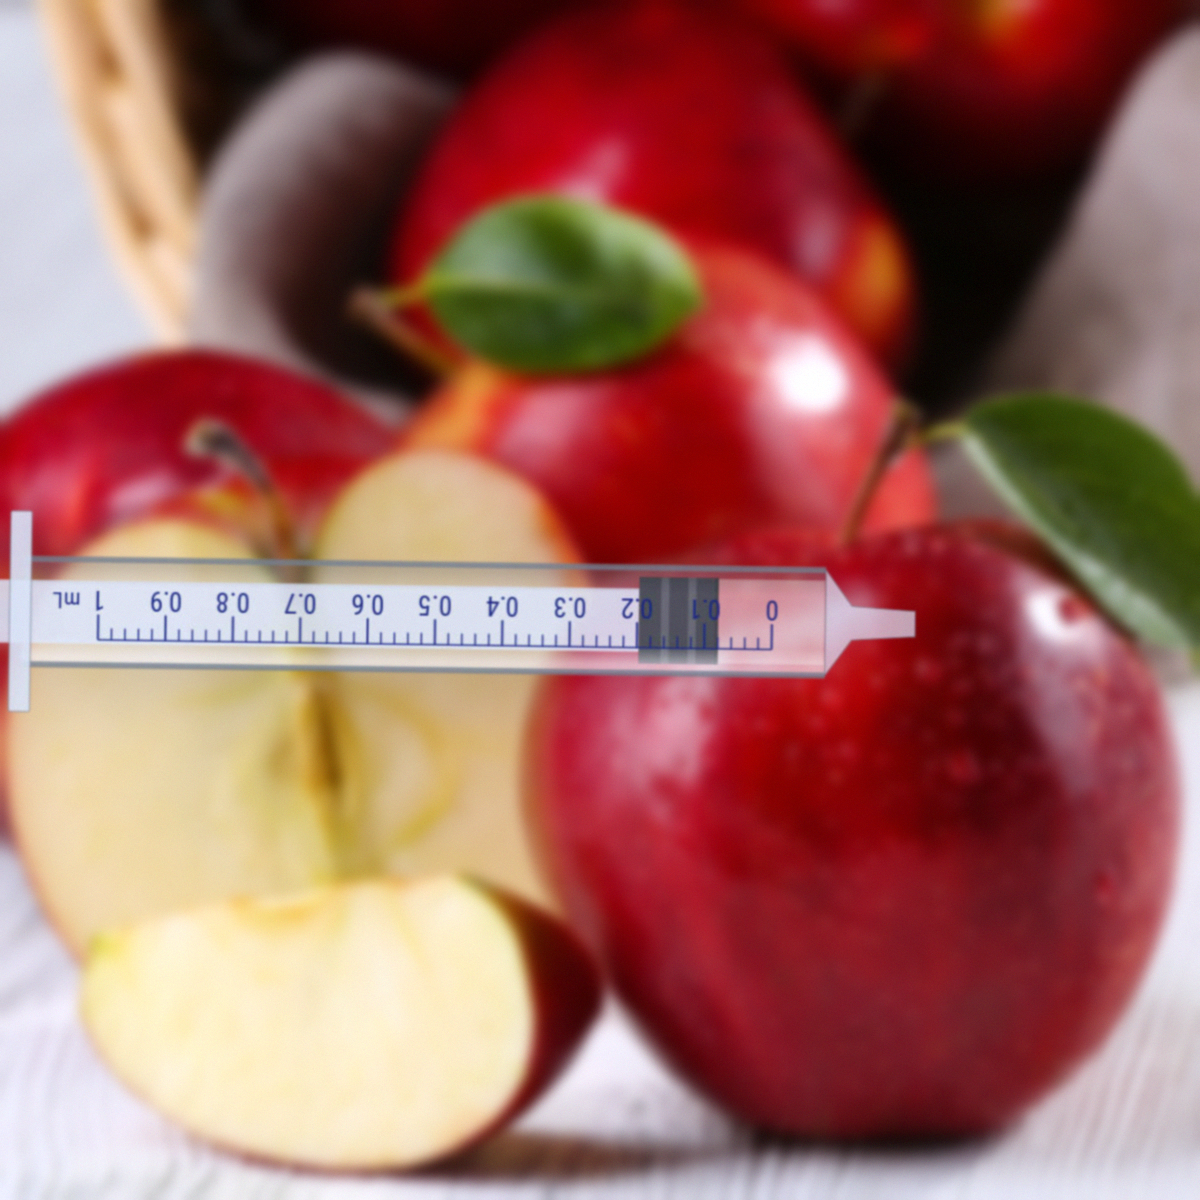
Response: 0.08 mL
